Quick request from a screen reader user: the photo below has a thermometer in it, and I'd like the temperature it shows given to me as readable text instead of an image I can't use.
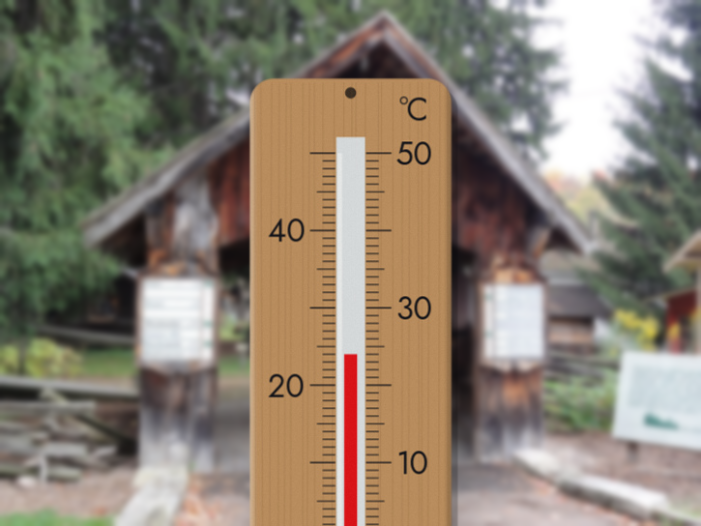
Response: 24 °C
